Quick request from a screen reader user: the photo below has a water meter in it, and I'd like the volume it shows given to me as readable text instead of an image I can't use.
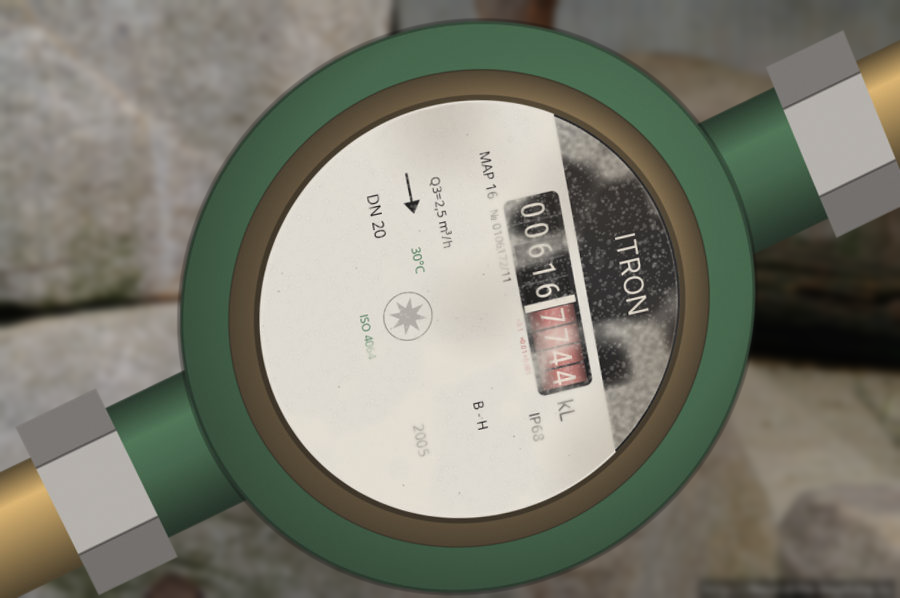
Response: 616.7744 kL
